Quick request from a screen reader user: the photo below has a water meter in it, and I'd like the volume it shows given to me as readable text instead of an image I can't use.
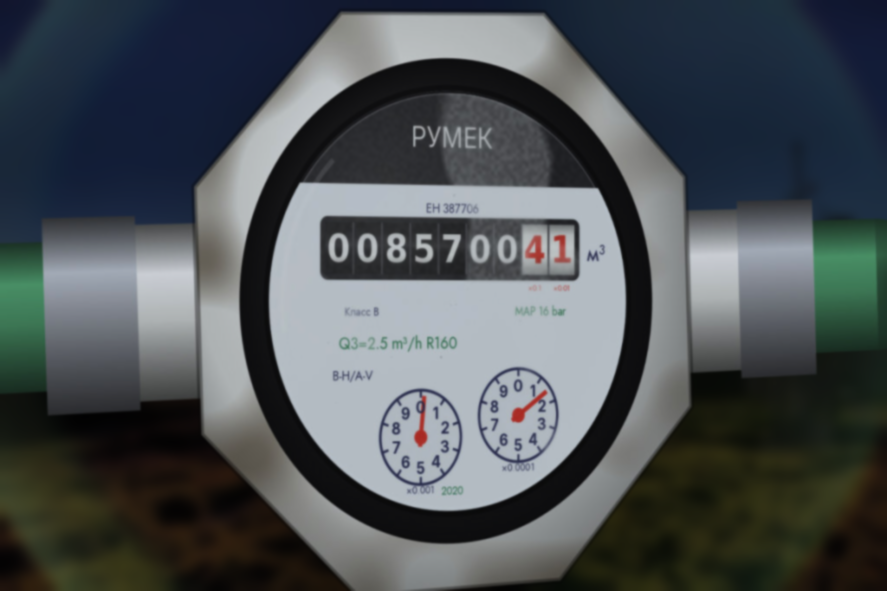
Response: 85700.4101 m³
